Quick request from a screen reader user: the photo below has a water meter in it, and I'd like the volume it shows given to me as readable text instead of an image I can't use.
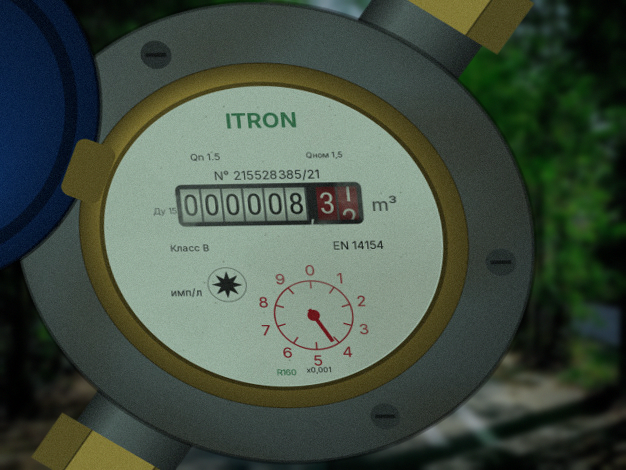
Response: 8.314 m³
